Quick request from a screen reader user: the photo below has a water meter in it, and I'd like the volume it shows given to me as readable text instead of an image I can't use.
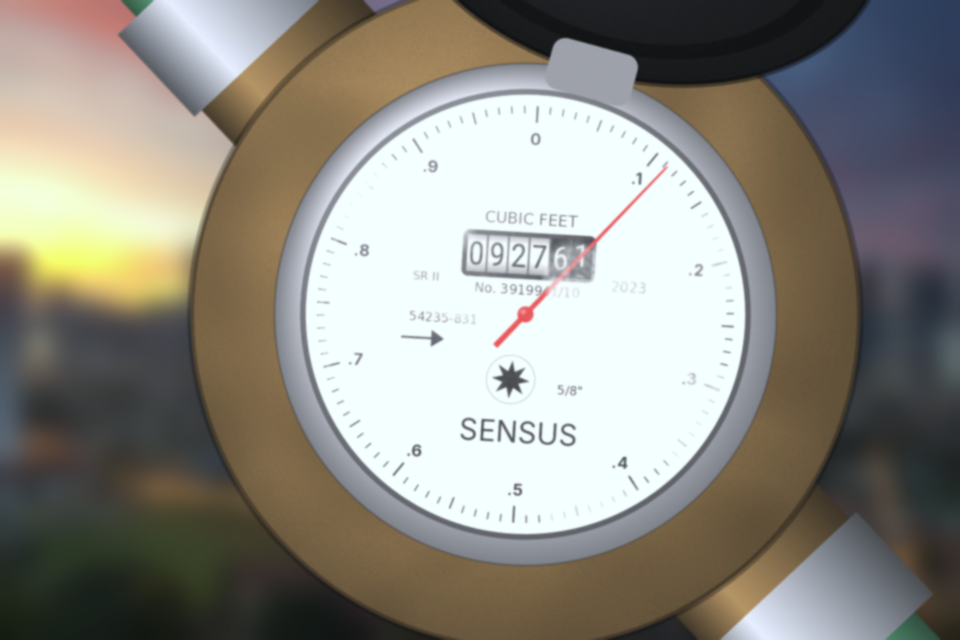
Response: 92761.11 ft³
